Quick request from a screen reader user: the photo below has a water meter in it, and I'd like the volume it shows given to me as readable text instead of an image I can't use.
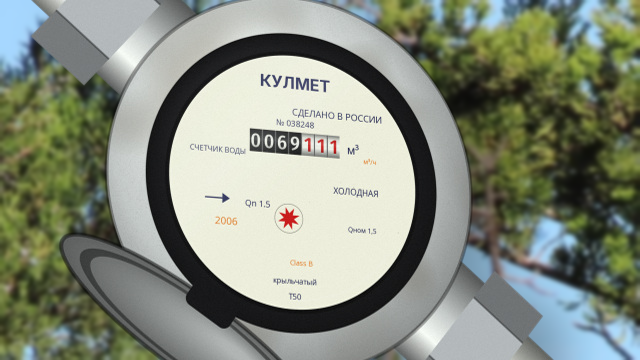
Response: 69.111 m³
